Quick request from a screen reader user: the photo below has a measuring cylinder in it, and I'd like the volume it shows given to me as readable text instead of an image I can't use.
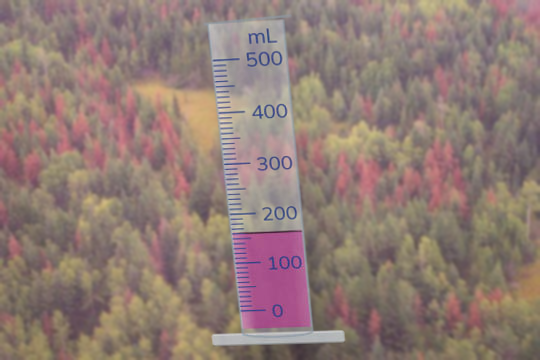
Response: 160 mL
